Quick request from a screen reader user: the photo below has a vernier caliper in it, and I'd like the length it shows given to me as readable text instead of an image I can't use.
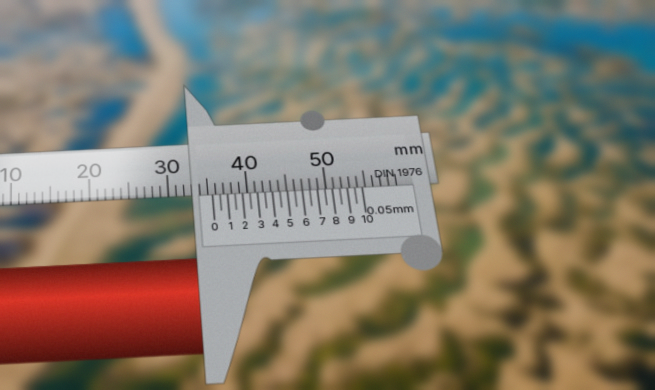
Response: 35.6 mm
